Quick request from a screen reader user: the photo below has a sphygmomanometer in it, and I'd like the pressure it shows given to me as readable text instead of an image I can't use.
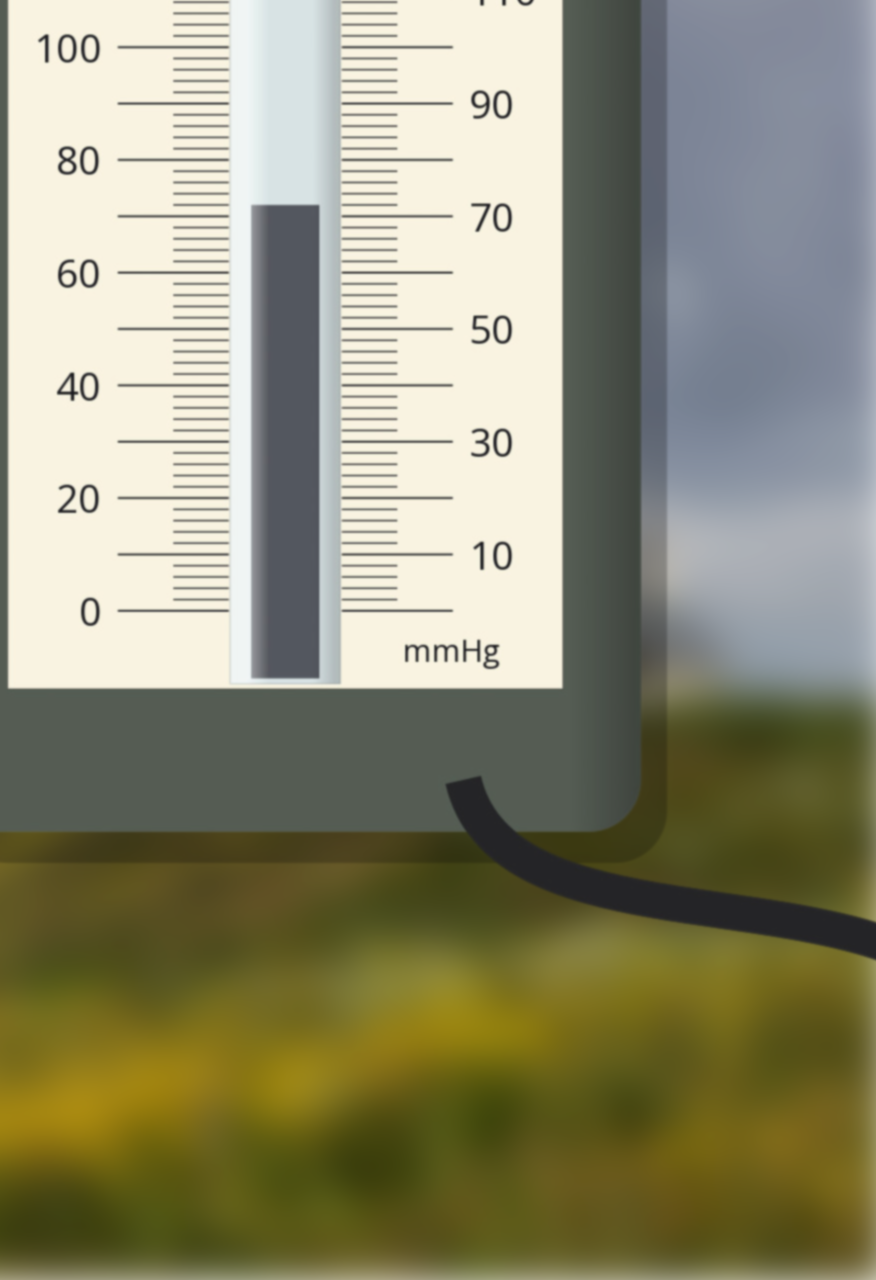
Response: 72 mmHg
